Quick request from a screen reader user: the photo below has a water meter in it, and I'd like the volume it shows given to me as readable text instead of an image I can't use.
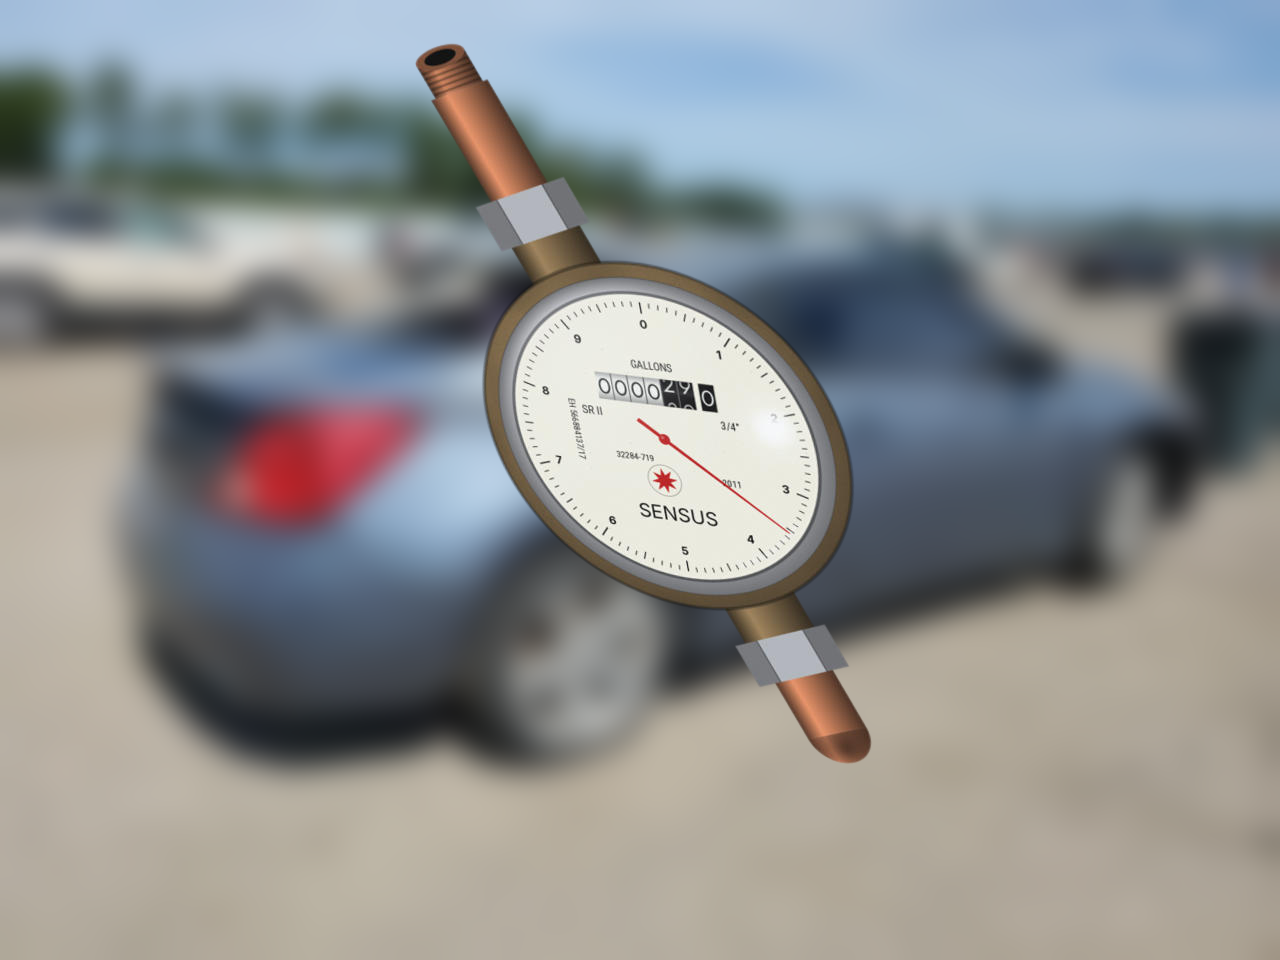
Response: 293.5 gal
